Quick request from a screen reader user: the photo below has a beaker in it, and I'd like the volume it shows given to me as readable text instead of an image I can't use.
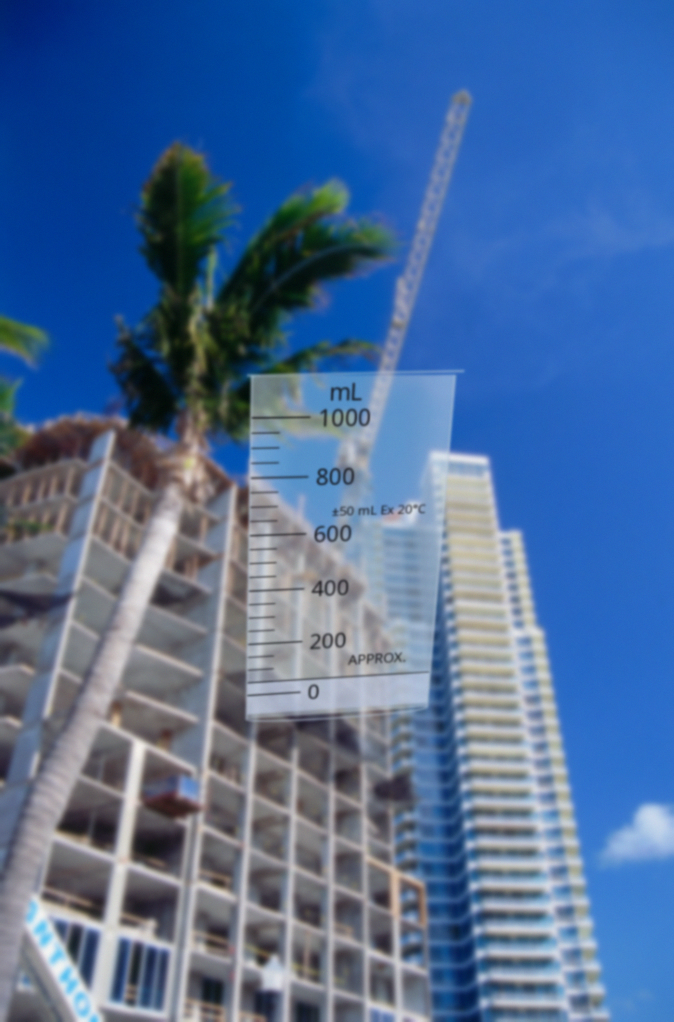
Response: 50 mL
